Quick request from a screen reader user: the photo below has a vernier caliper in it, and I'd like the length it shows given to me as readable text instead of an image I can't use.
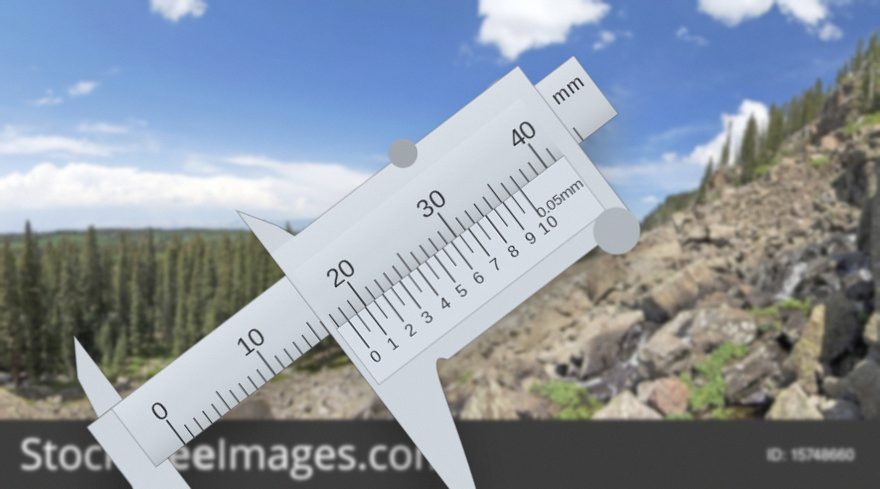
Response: 18.0 mm
